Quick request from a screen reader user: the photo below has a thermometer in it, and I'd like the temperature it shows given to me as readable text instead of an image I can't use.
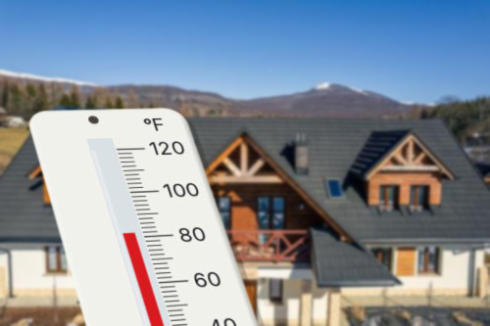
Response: 82 °F
